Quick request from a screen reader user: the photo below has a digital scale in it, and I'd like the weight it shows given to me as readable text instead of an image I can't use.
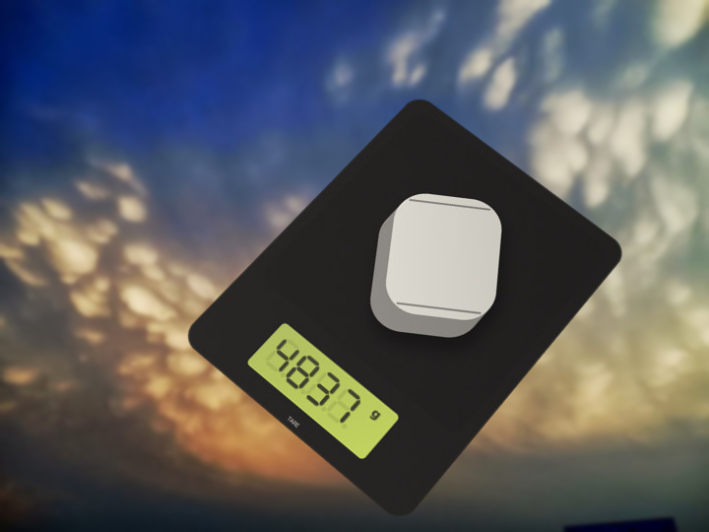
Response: 4837 g
